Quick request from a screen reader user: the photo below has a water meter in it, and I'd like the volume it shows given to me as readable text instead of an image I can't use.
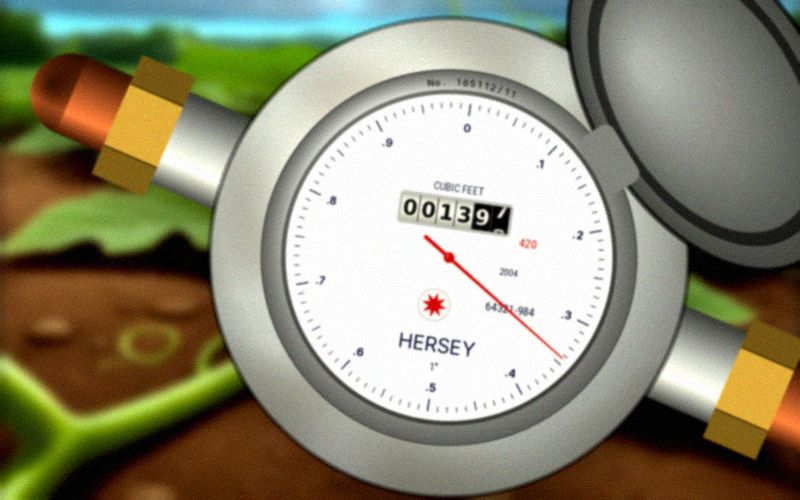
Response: 1397.34 ft³
